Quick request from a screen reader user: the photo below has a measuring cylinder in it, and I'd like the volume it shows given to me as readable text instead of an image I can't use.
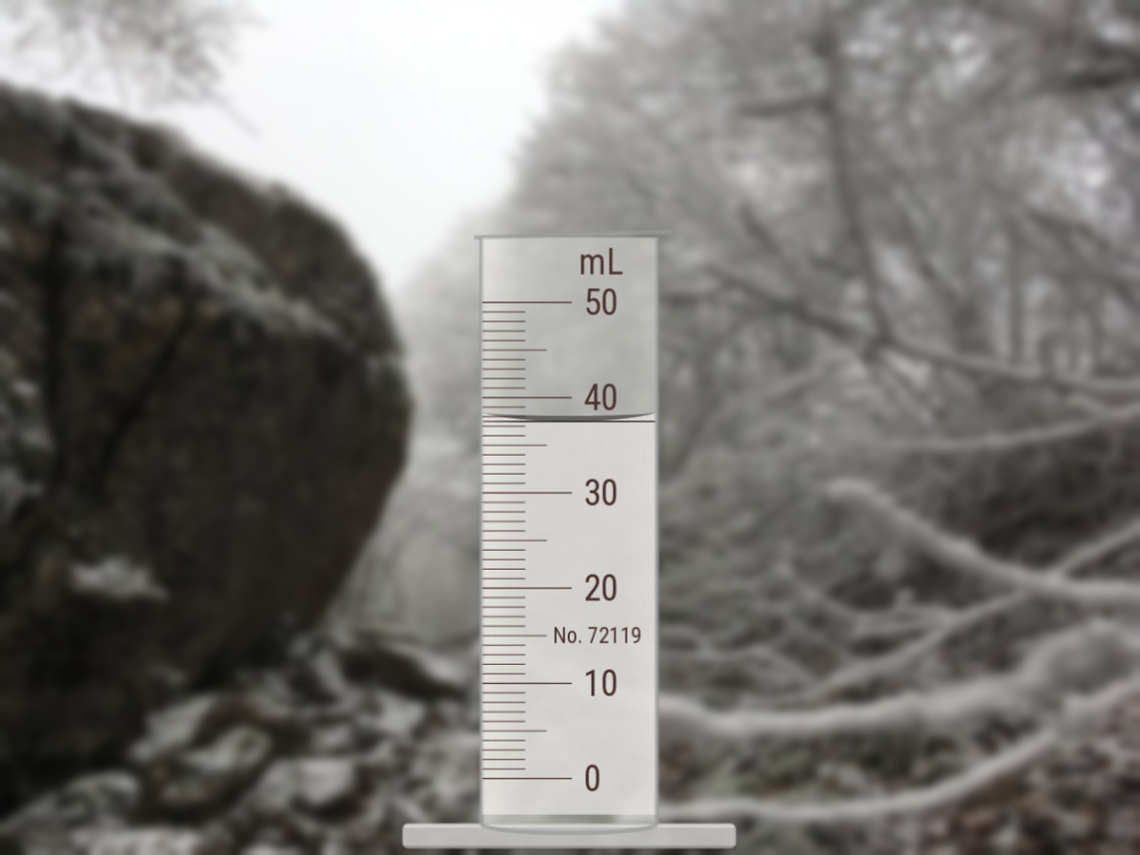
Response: 37.5 mL
